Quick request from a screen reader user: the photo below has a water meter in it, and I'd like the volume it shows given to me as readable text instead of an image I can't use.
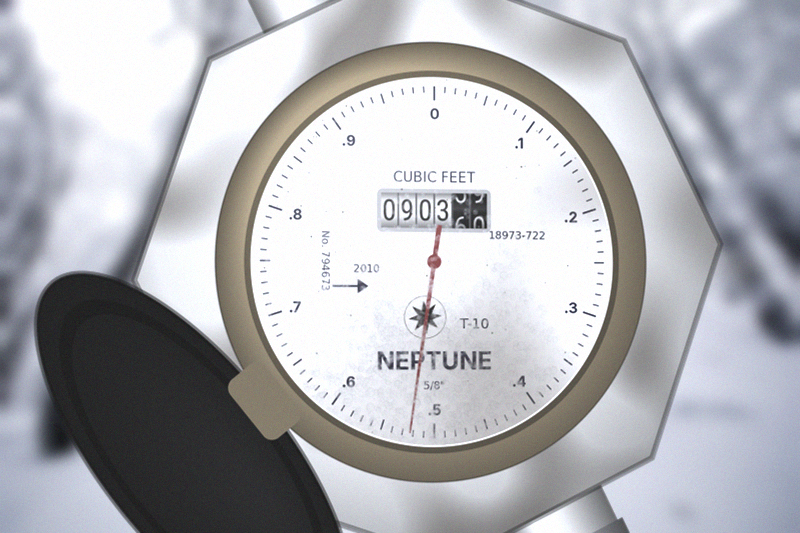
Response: 90359.52 ft³
